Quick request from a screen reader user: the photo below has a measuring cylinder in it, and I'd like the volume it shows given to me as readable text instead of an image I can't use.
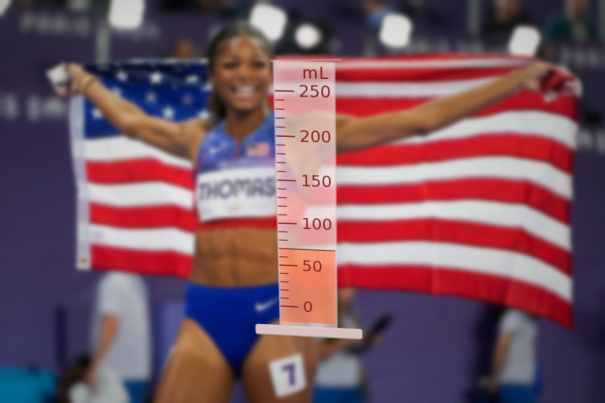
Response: 70 mL
